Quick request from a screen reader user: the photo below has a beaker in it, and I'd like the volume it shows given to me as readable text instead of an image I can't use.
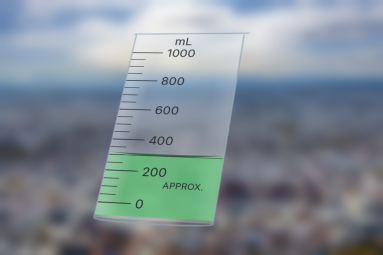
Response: 300 mL
